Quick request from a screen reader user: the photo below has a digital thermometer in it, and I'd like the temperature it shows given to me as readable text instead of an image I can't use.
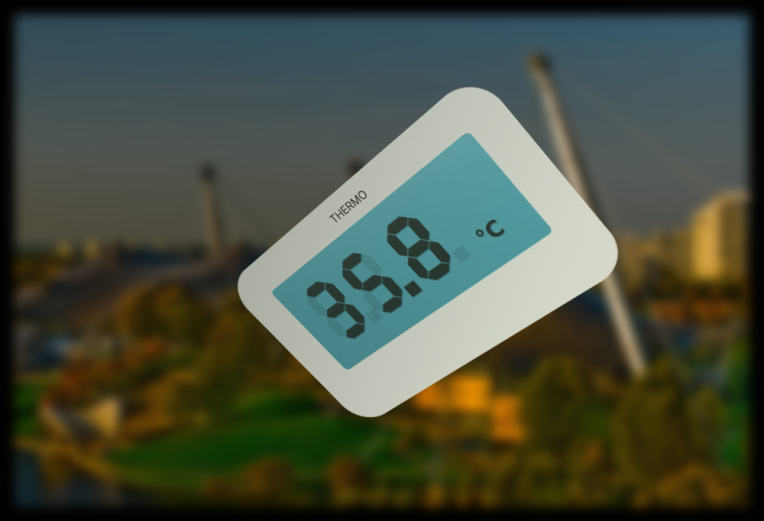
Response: 35.8 °C
